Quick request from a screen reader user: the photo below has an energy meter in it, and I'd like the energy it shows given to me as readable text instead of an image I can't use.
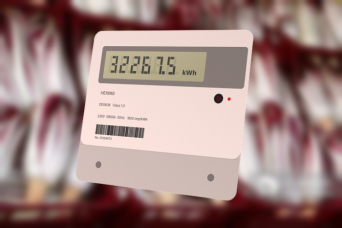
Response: 32267.5 kWh
